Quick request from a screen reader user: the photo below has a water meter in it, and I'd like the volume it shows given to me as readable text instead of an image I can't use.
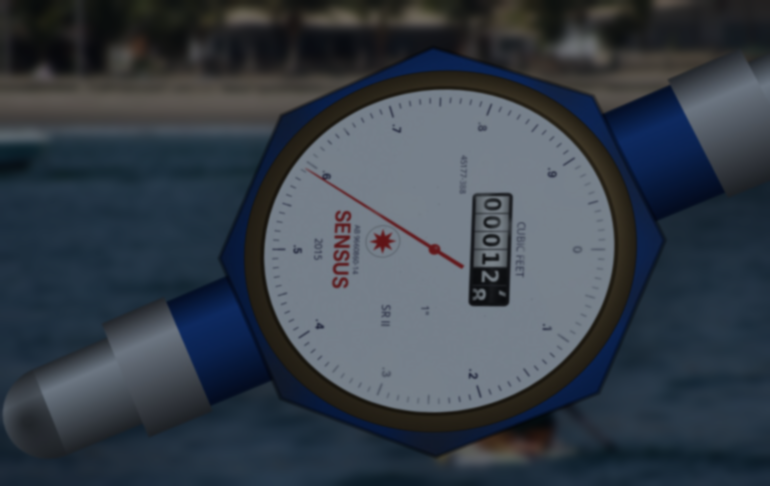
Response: 127.59 ft³
